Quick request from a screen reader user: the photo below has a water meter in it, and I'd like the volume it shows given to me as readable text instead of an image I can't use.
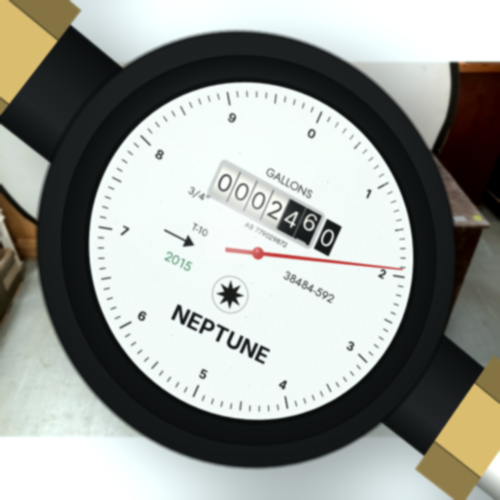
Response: 2461.9 gal
